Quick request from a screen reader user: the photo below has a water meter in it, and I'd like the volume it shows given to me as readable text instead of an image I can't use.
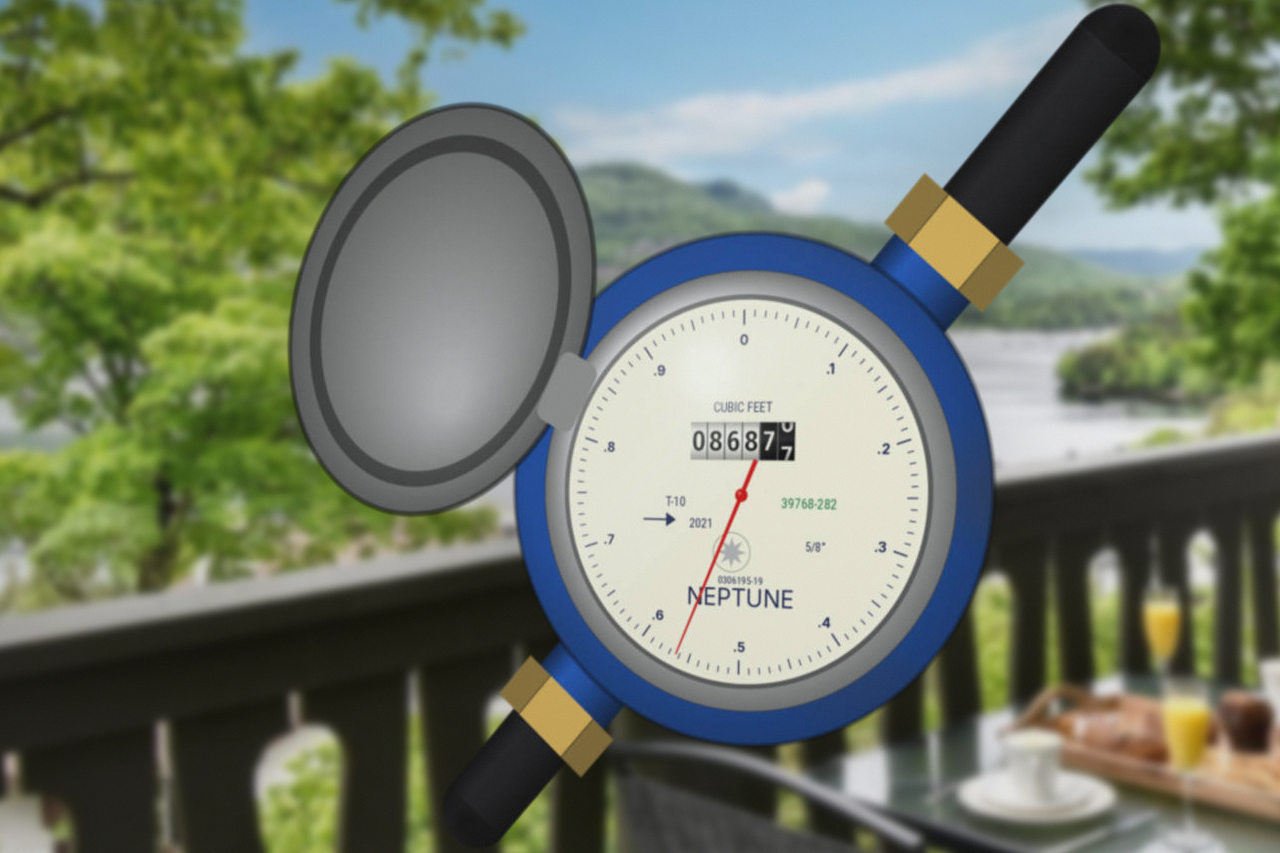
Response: 86876.56 ft³
